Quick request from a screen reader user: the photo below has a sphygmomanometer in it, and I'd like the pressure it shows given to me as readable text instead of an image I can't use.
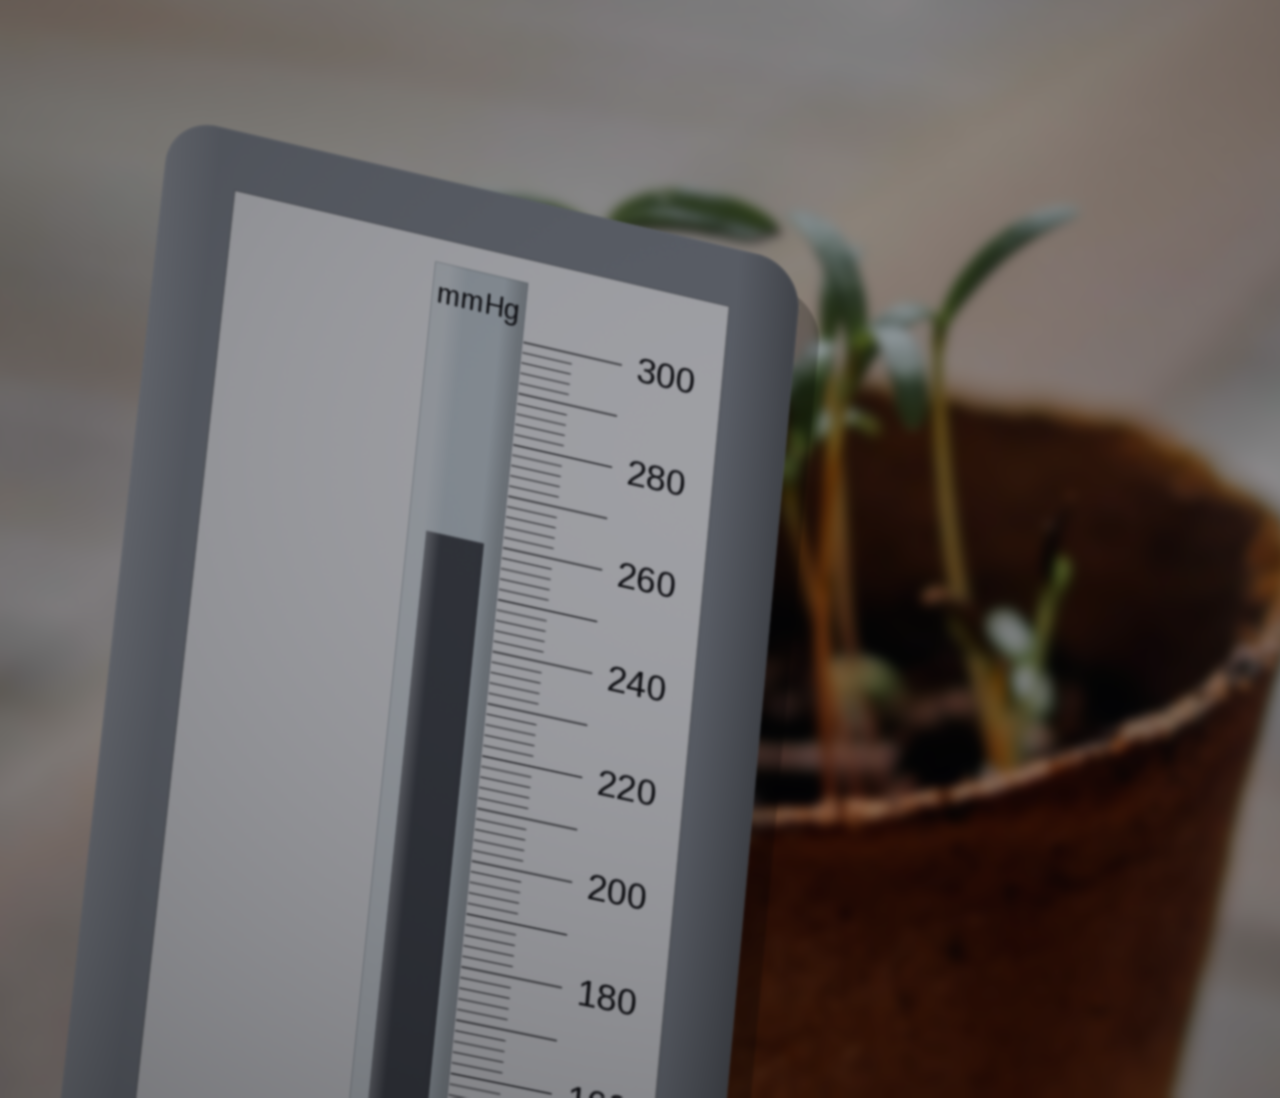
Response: 260 mmHg
